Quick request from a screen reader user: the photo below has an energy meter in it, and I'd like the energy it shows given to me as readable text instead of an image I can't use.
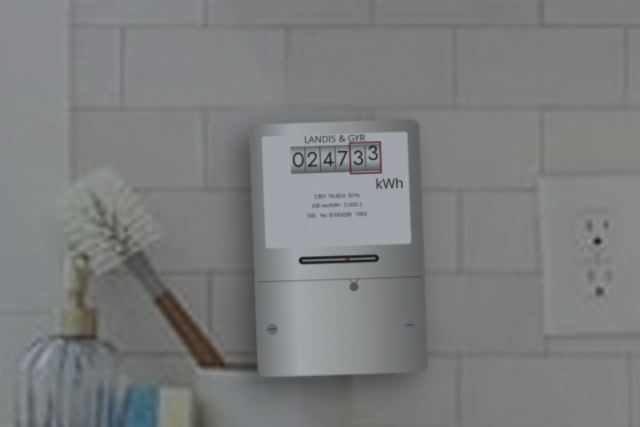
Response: 247.33 kWh
